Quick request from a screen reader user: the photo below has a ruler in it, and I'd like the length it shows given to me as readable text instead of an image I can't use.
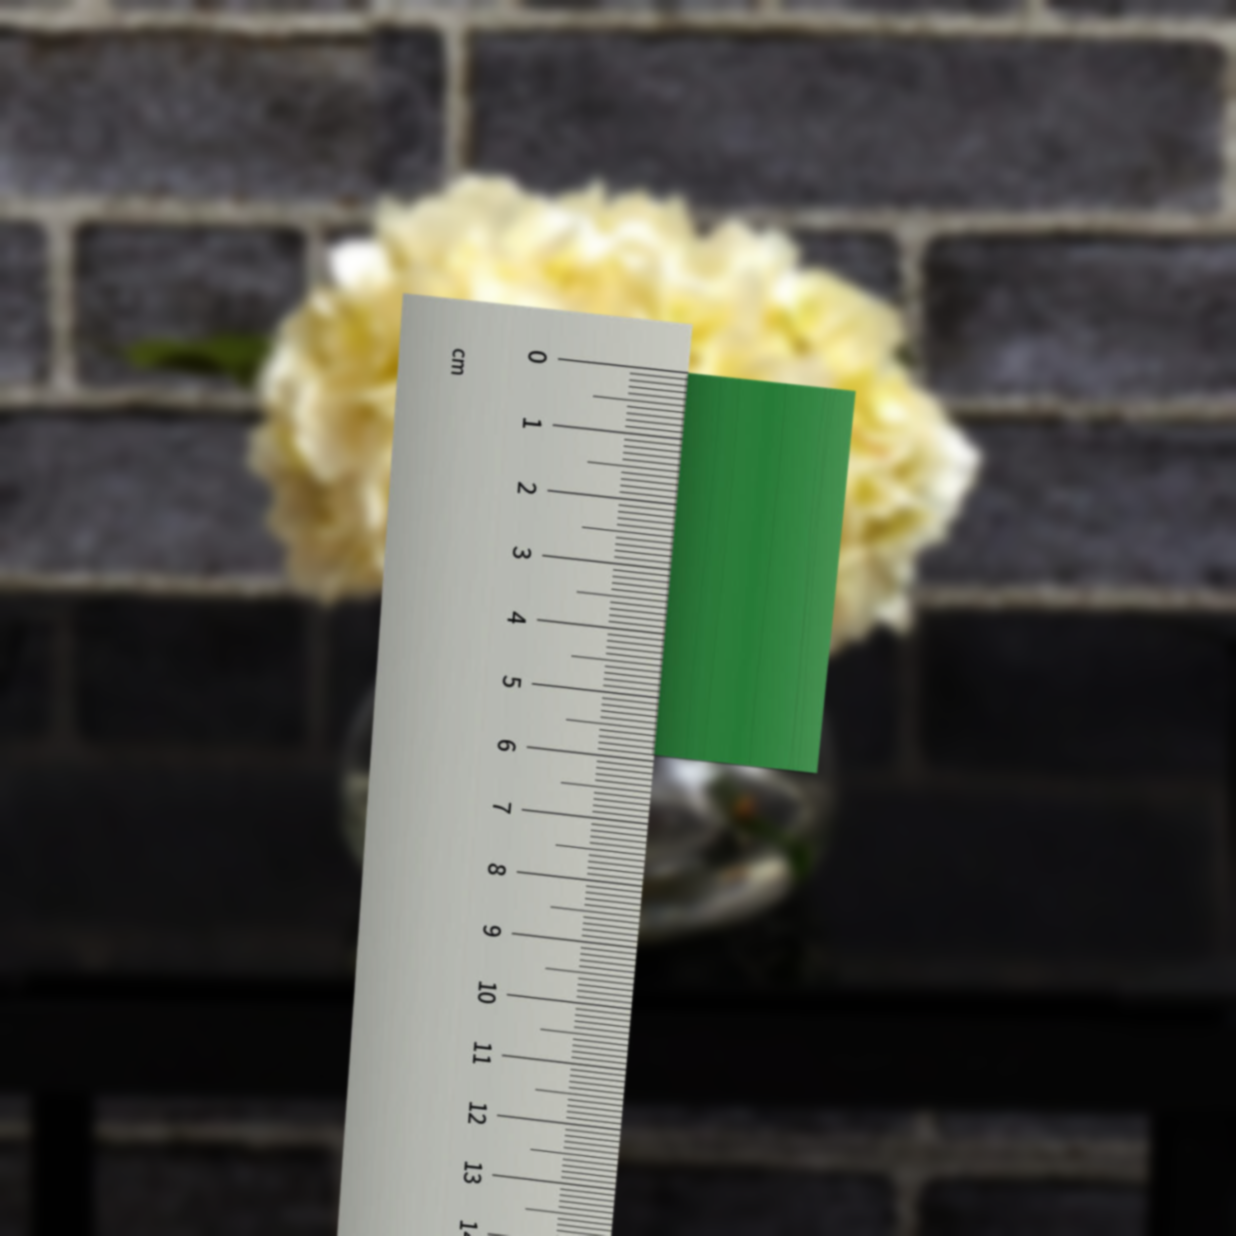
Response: 5.9 cm
